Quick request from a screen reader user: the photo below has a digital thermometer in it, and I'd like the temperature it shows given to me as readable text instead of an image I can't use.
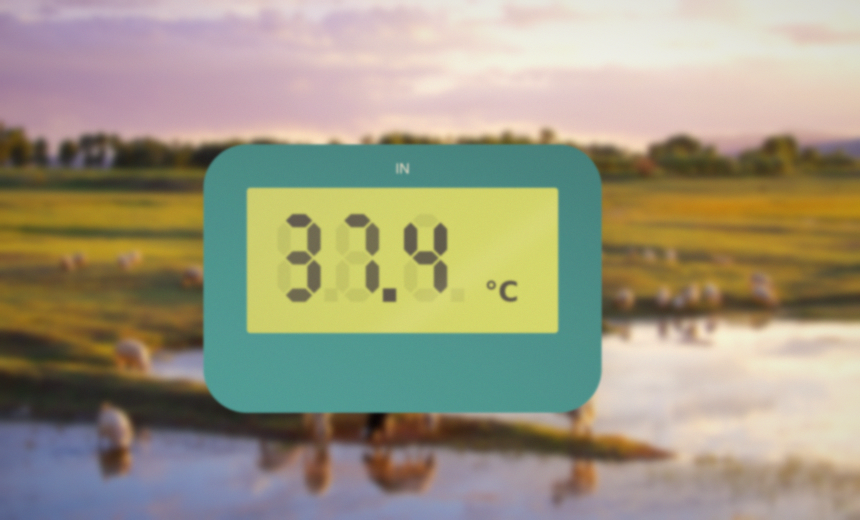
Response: 37.4 °C
